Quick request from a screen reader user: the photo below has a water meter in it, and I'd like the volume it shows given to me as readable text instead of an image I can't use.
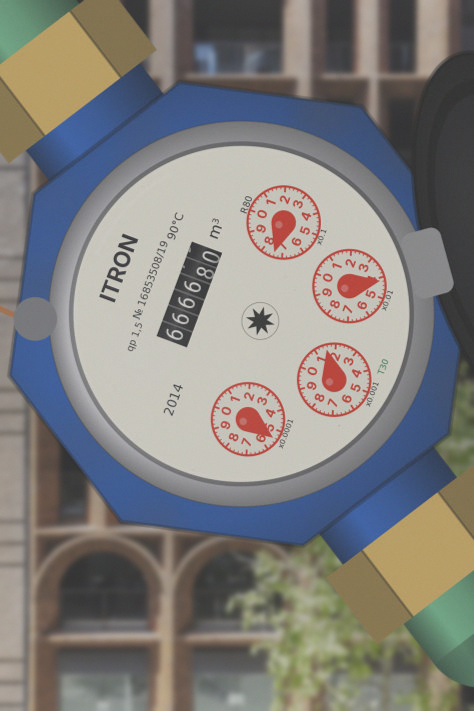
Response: 666679.7415 m³
